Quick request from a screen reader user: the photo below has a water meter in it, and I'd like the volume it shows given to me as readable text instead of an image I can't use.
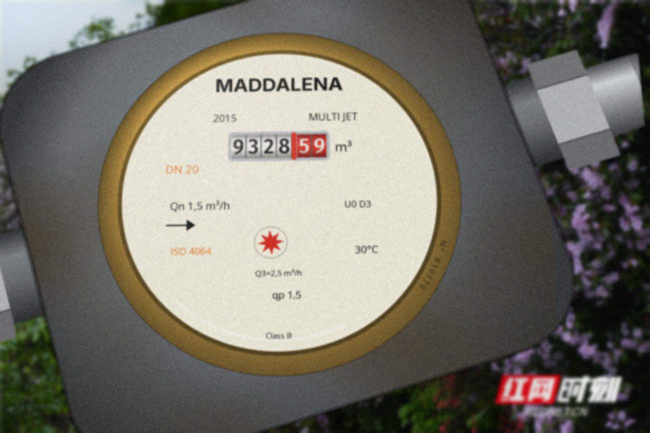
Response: 9328.59 m³
